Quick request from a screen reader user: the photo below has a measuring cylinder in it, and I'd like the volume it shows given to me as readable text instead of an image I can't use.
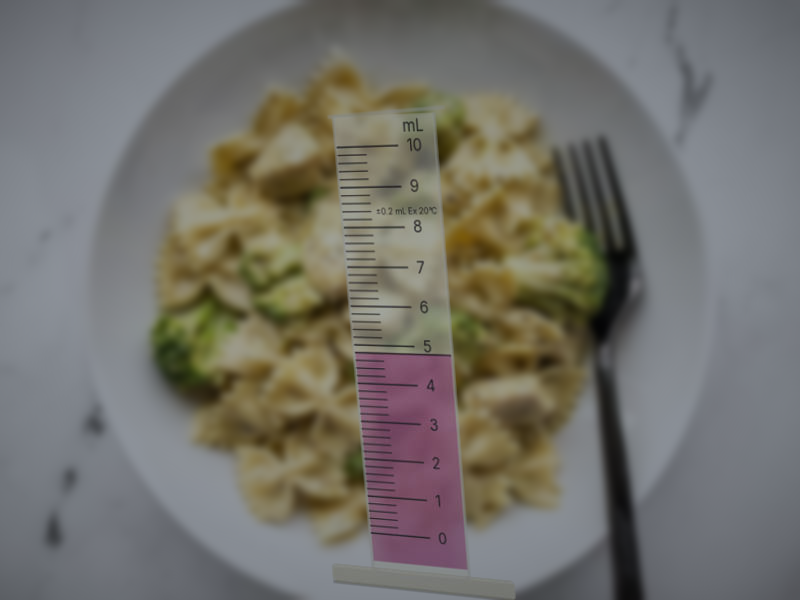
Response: 4.8 mL
